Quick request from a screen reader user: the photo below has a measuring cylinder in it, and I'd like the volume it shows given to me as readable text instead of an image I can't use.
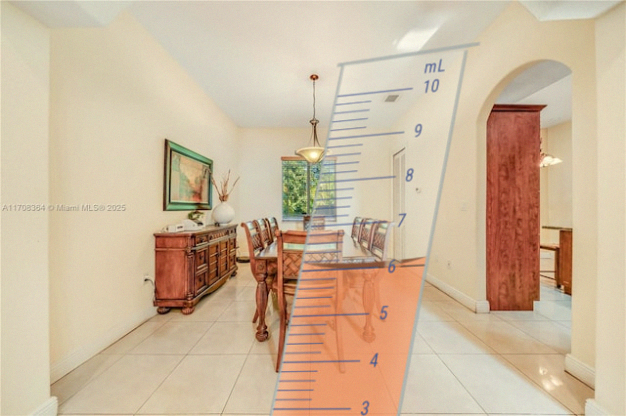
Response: 6 mL
